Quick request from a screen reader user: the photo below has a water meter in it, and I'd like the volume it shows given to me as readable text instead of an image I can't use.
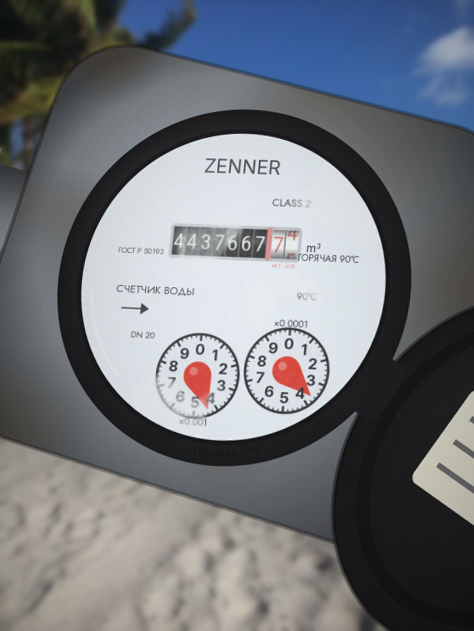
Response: 4437667.7443 m³
